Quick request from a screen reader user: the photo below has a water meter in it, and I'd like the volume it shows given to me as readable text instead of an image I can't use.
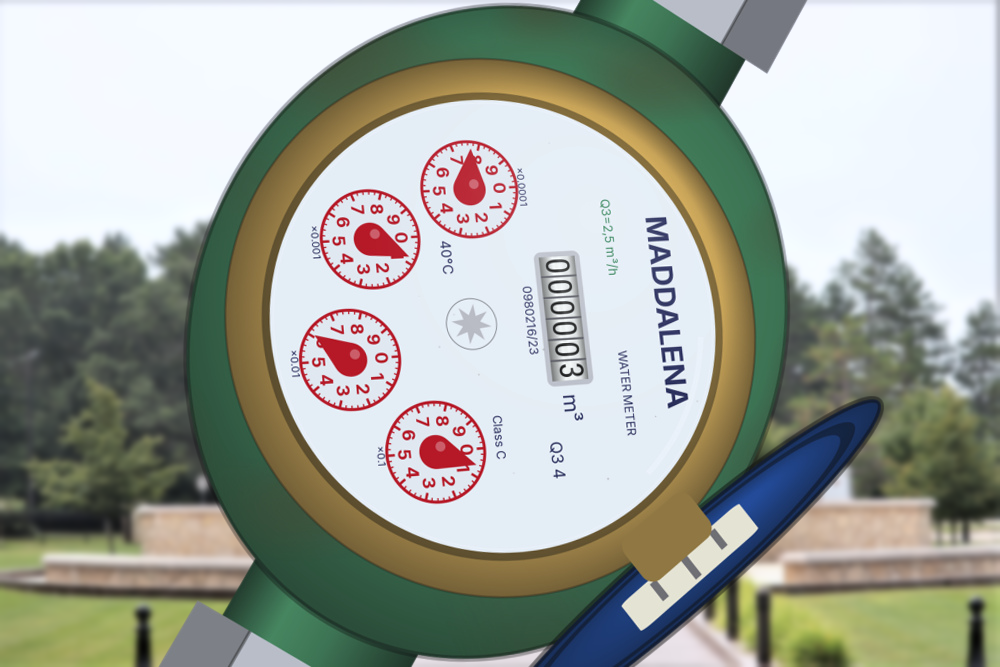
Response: 3.0607 m³
